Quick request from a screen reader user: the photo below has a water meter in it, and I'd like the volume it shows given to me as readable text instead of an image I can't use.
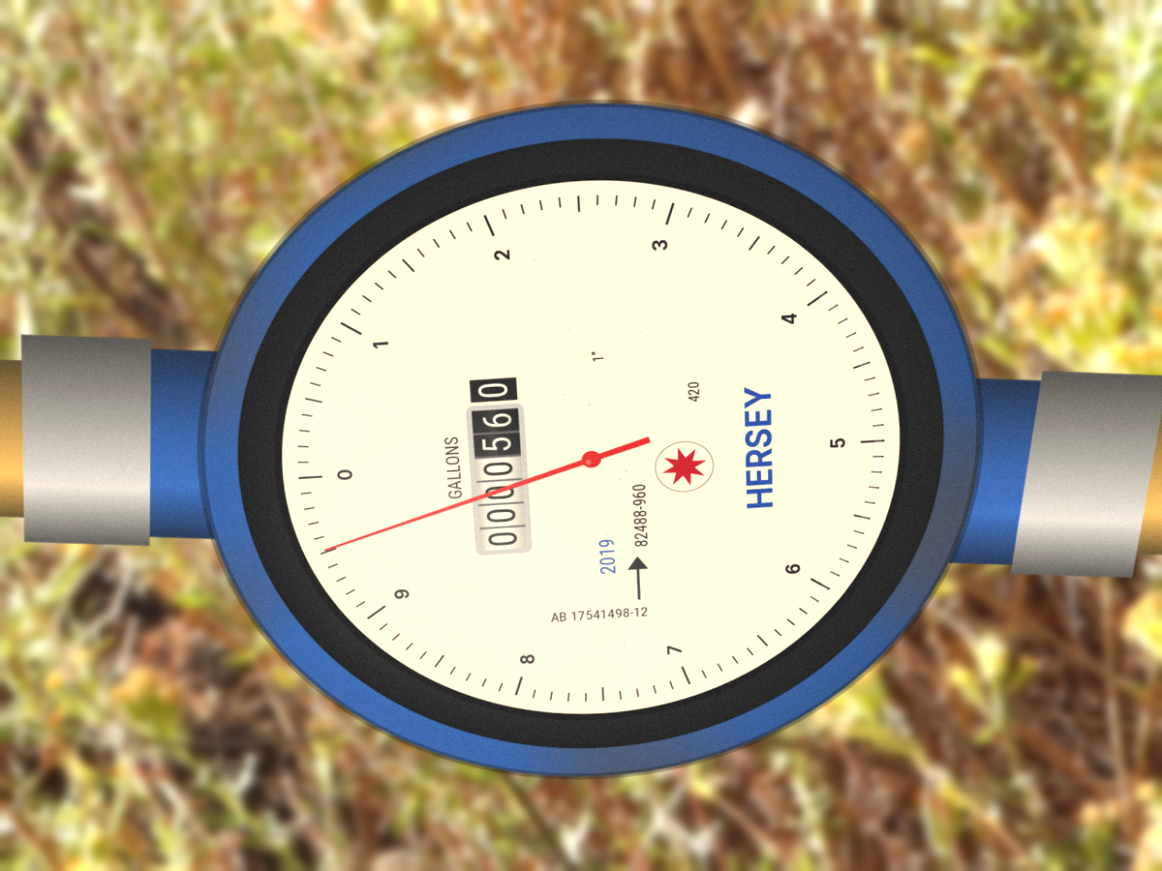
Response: 559.5 gal
